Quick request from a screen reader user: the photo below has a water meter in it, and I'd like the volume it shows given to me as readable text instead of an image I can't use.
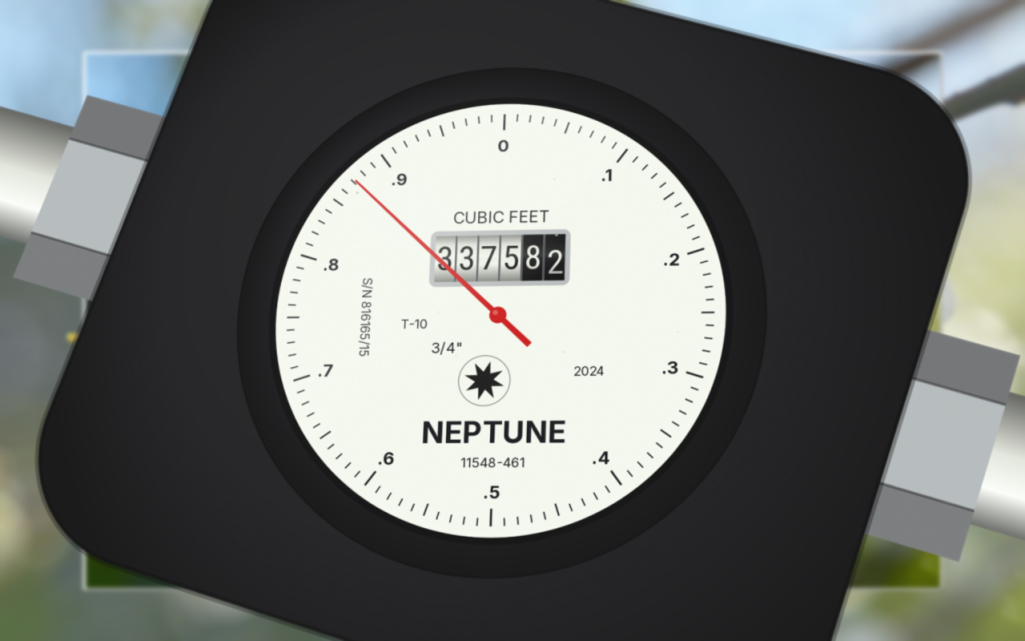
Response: 337581.87 ft³
